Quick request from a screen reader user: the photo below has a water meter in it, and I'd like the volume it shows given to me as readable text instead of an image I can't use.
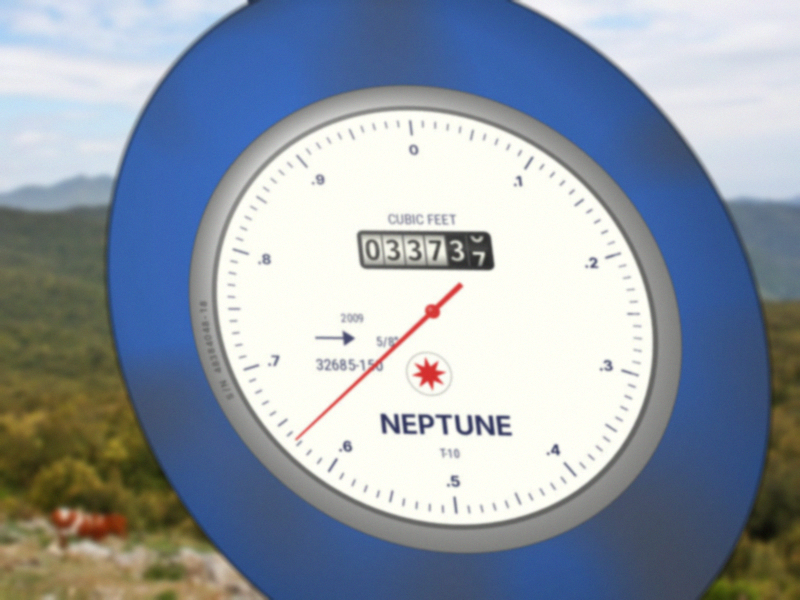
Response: 33736.63 ft³
